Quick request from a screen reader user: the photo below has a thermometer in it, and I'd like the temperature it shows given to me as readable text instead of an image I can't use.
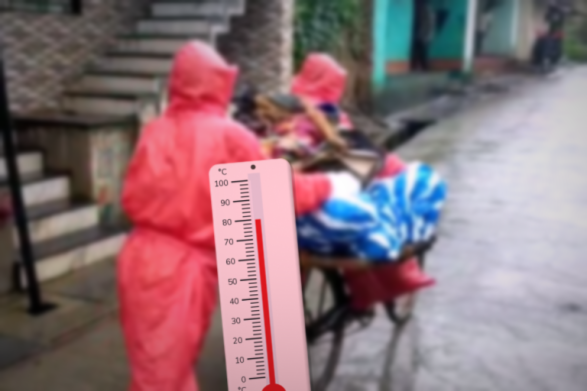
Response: 80 °C
